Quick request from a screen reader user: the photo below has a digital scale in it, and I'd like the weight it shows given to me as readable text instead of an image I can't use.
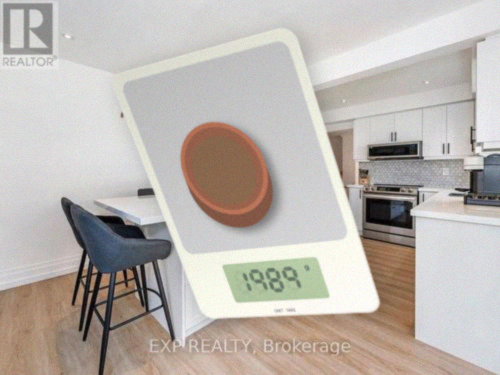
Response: 1989 g
